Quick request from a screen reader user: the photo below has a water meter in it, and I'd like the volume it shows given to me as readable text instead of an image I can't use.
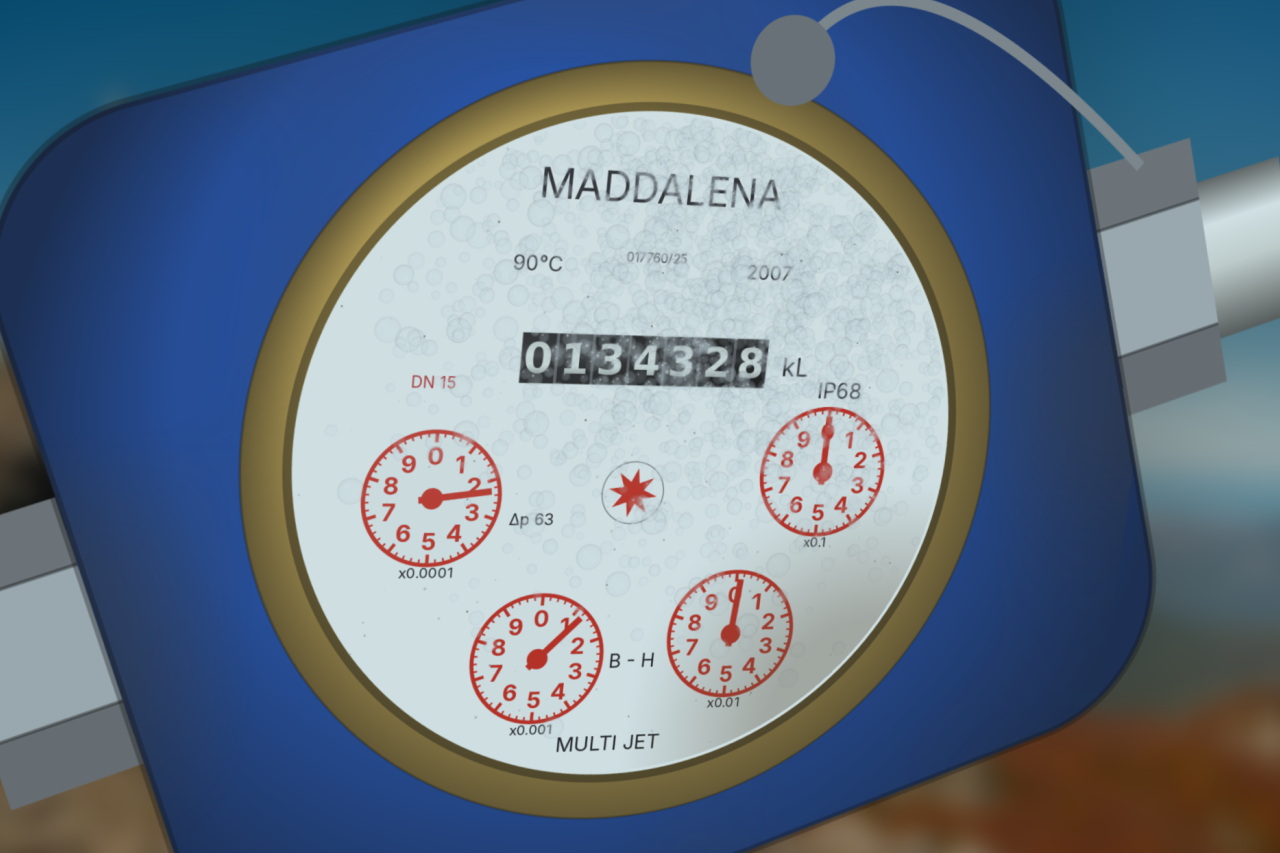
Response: 134328.0012 kL
